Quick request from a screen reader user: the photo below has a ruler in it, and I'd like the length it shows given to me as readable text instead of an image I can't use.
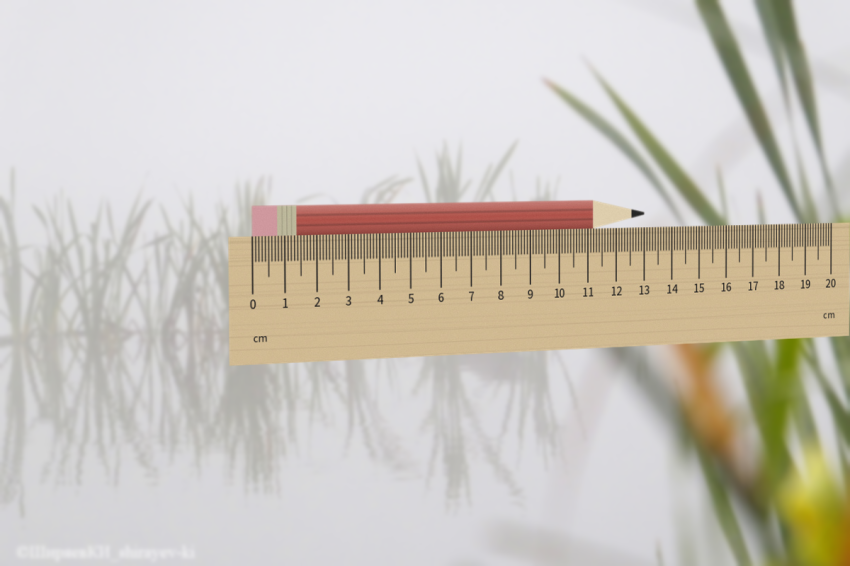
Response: 13 cm
